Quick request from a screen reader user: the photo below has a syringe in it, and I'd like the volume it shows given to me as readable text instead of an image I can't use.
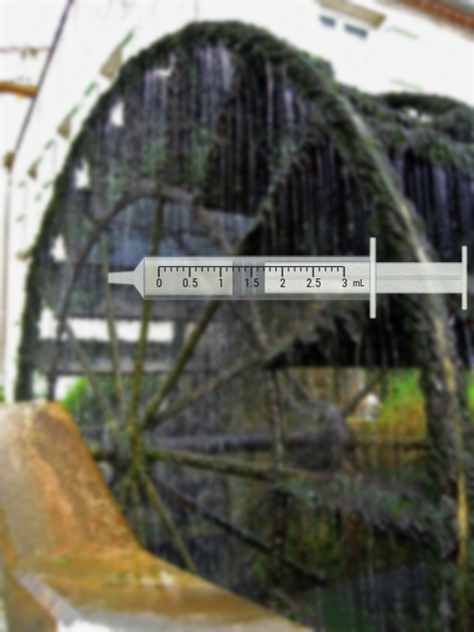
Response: 1.2 mL
